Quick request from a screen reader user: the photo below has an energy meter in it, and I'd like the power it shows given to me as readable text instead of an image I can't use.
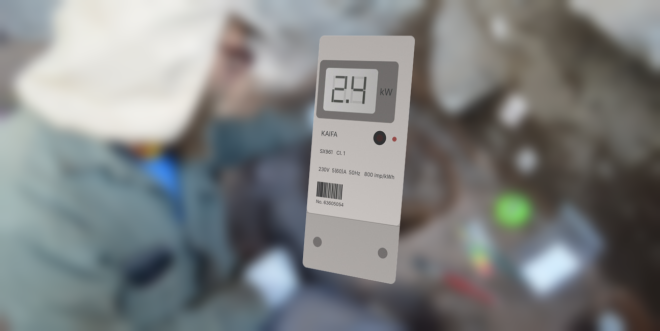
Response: 2.4 kW
